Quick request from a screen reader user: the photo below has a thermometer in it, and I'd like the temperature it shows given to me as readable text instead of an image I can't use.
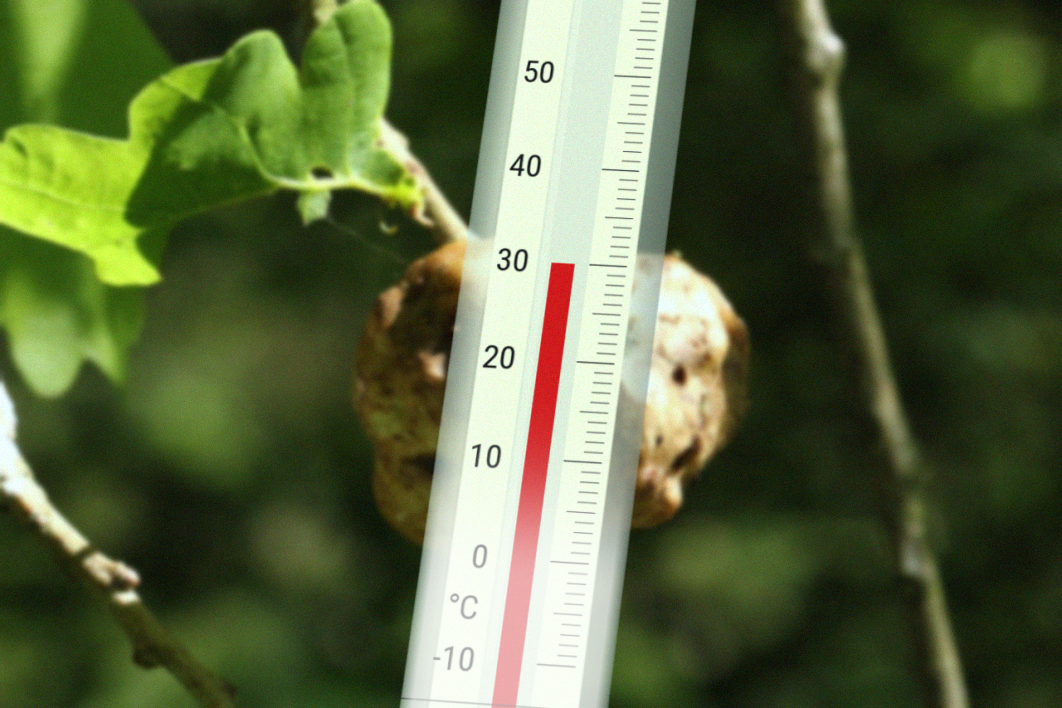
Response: 30 °C
